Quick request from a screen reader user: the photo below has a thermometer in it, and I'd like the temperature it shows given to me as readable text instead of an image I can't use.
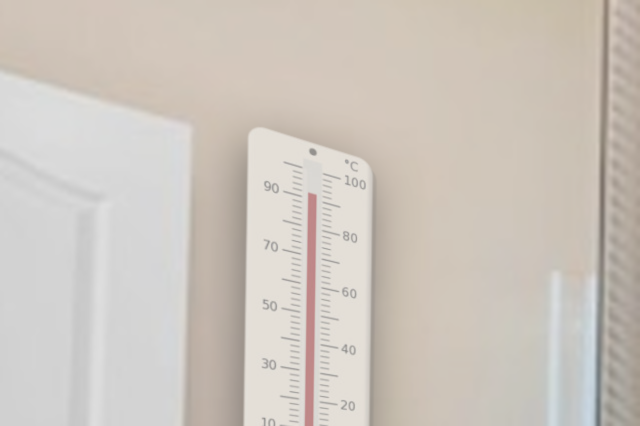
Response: 92 °C
